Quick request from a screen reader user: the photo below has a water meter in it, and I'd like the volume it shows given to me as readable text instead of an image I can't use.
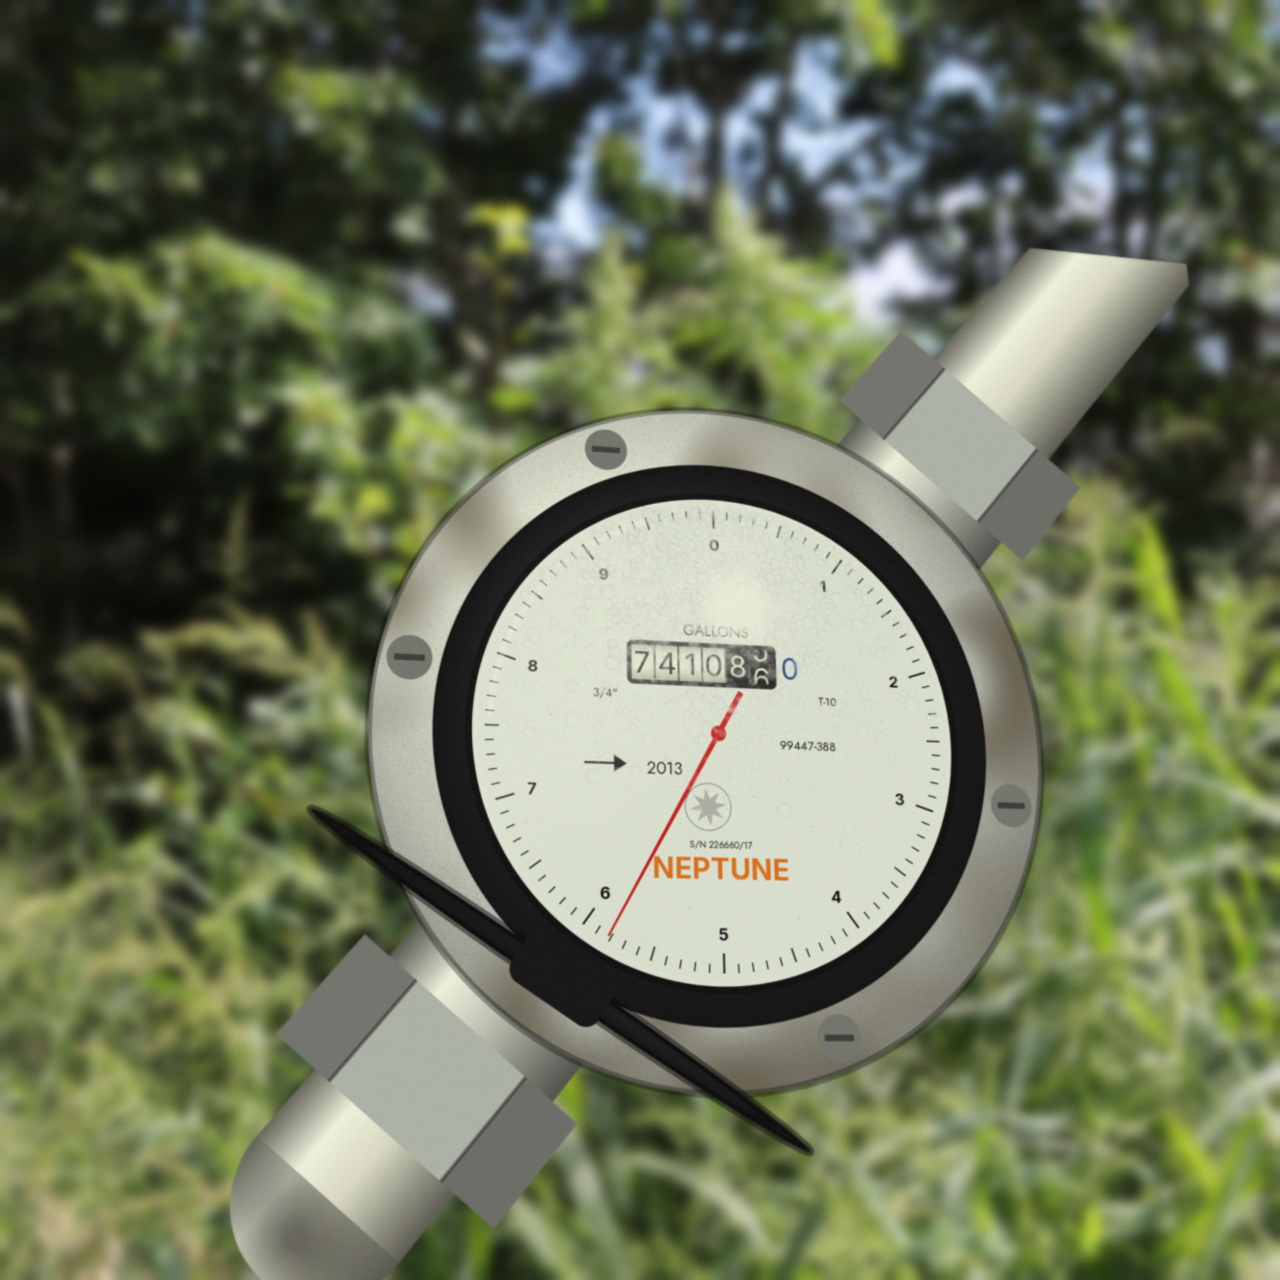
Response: 7410855.8 gal
